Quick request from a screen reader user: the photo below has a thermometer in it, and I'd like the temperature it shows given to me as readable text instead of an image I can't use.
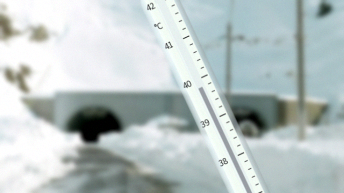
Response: 39.8 °C
